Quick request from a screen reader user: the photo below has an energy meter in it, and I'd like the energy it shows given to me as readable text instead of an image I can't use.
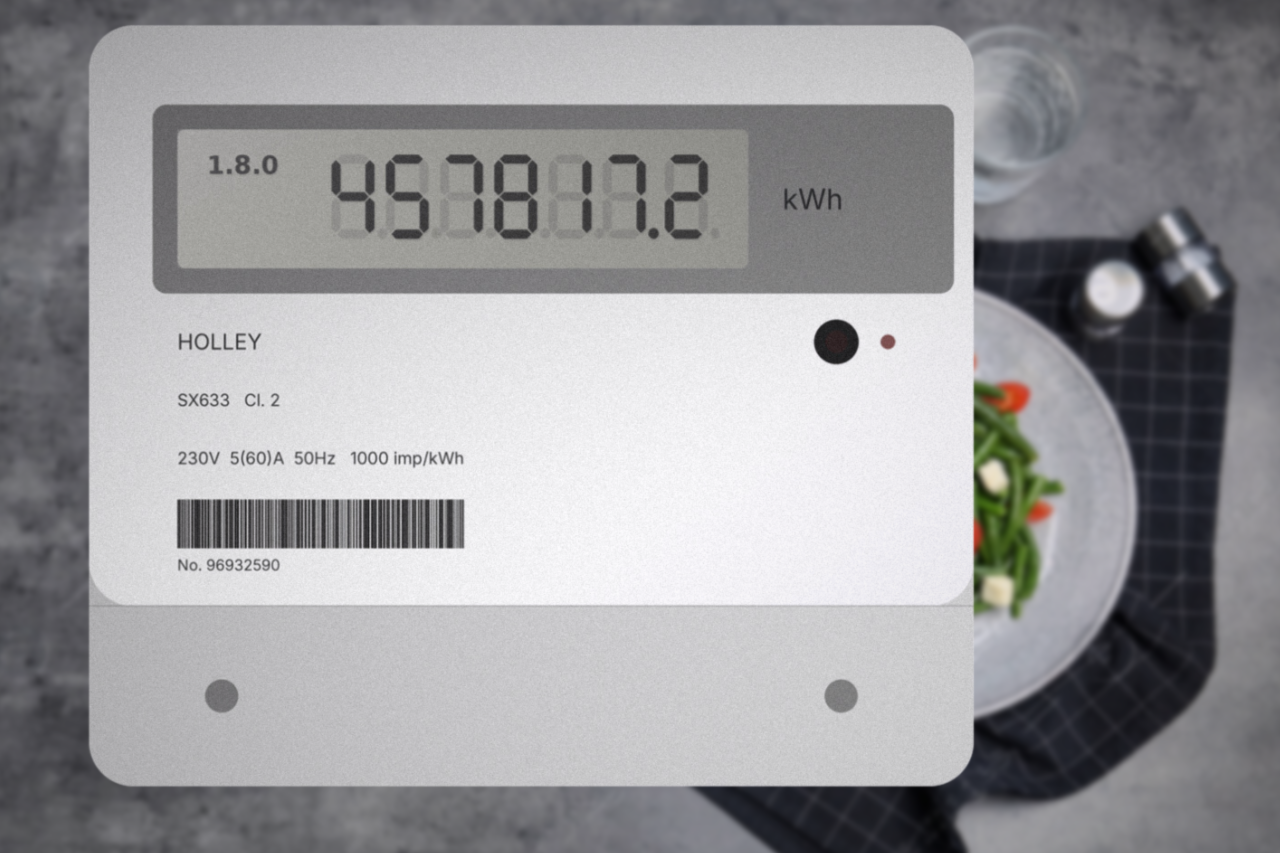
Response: 457817.2 kWh
